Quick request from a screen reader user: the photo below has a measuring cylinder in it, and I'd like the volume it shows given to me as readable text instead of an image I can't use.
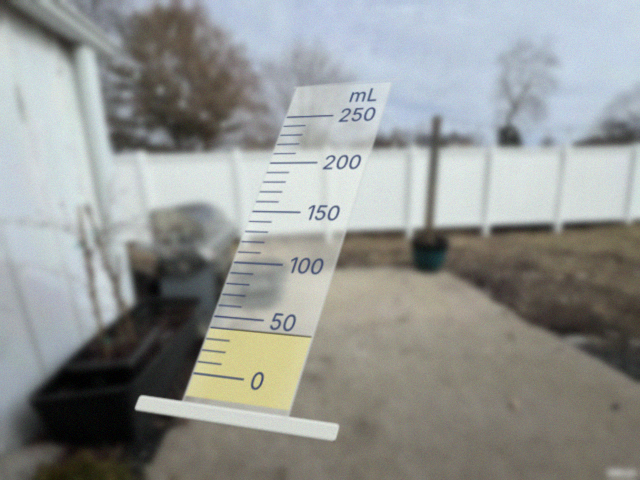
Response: 40 mL
